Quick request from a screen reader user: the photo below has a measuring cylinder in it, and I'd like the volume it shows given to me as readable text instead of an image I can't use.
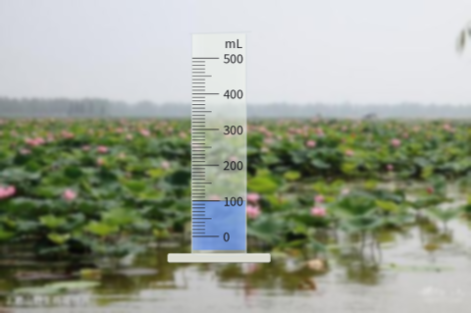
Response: 100 mL
